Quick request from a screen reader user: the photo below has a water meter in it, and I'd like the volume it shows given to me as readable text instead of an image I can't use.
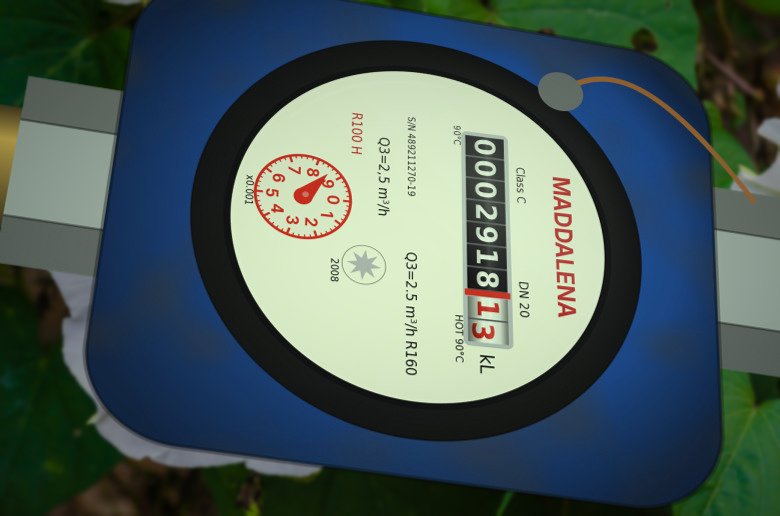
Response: 2918.128 kL
